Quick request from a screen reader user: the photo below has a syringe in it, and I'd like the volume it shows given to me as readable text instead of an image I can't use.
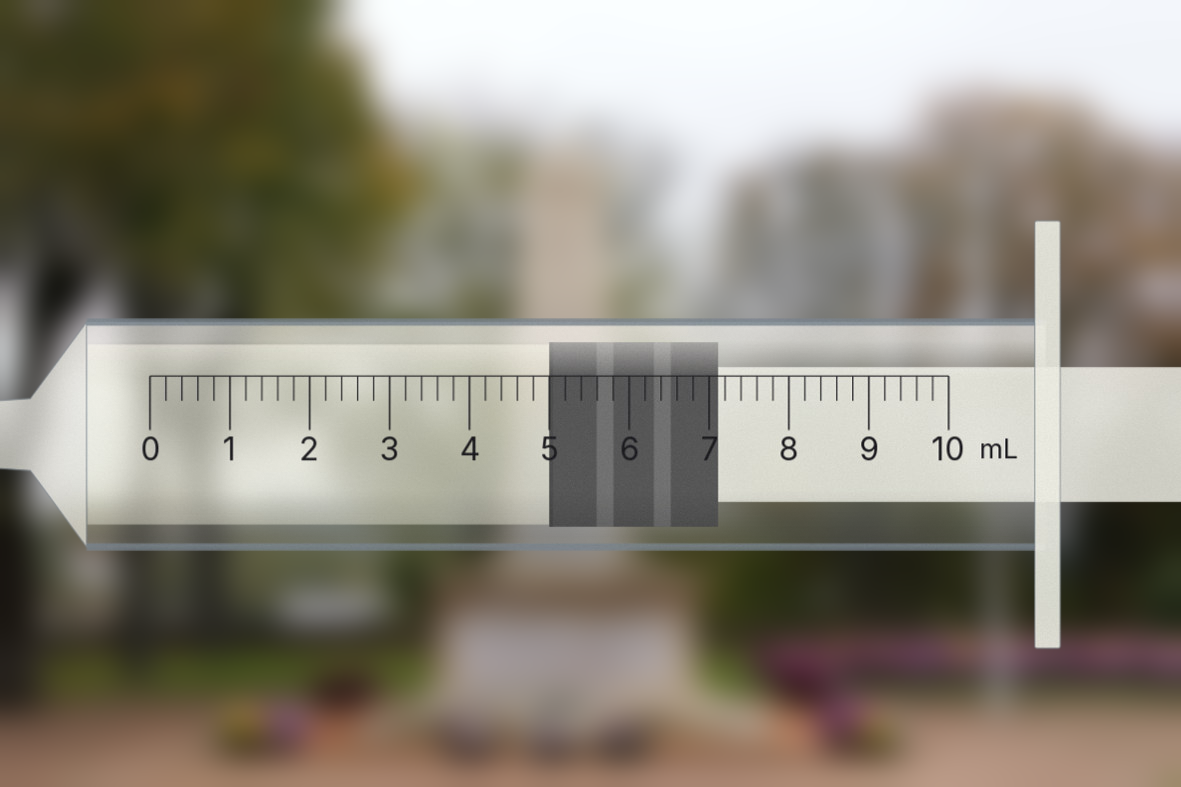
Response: 5 mL
